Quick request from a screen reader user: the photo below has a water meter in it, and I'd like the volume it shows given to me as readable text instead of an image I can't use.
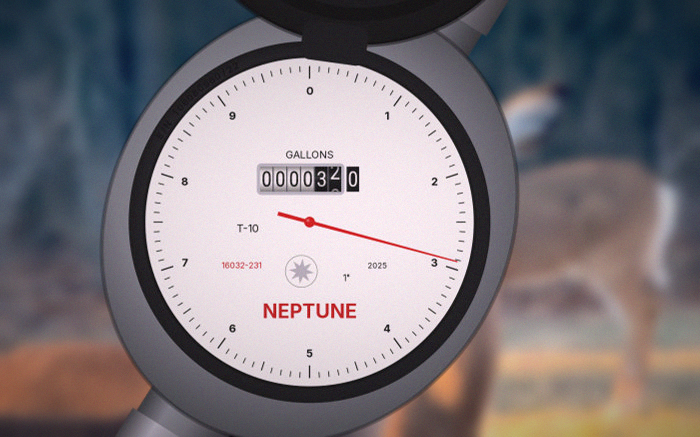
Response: 322.9 gal
